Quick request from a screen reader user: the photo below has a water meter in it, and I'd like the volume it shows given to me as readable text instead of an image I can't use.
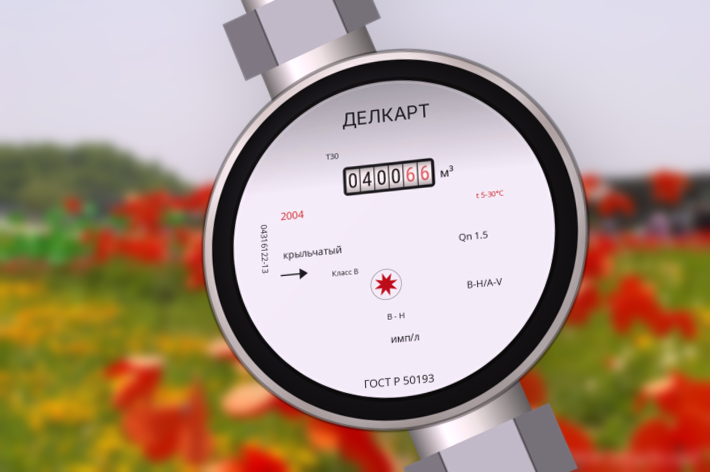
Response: 400.66 m³
